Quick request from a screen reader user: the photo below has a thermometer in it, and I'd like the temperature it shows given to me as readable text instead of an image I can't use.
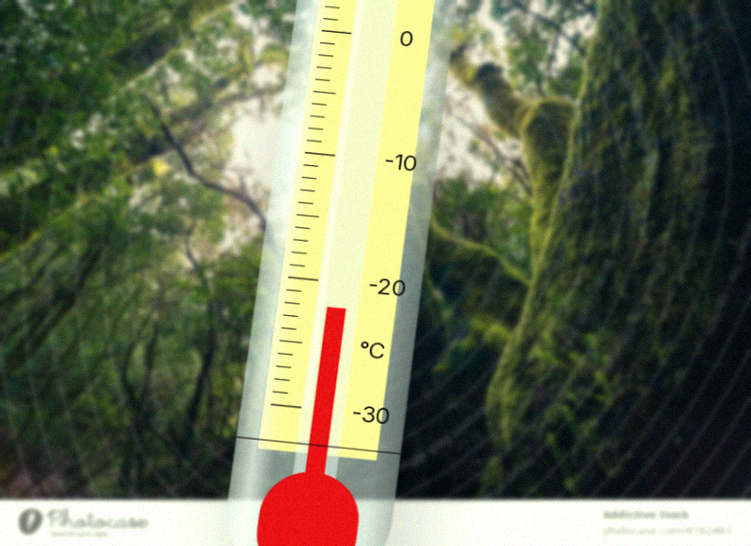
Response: -22 °C
